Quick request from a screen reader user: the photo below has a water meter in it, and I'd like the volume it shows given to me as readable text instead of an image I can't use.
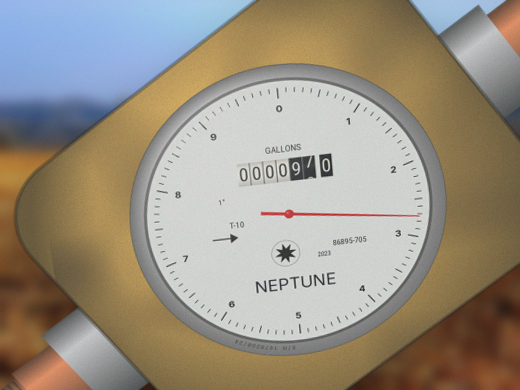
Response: 972.7 gal
